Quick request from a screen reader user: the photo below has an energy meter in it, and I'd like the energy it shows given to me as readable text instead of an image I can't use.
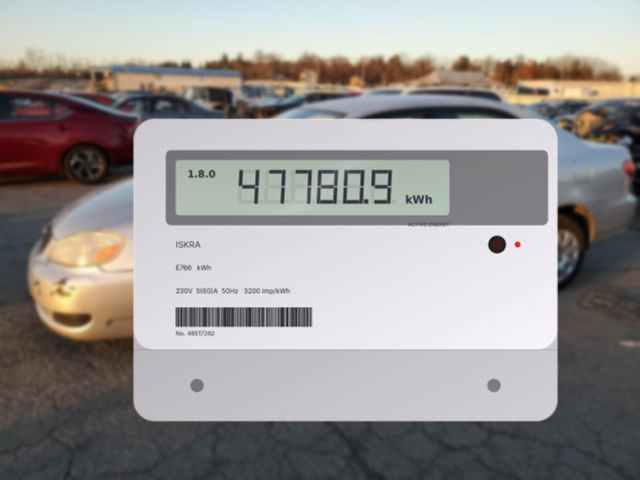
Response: 47780.9 kWh
